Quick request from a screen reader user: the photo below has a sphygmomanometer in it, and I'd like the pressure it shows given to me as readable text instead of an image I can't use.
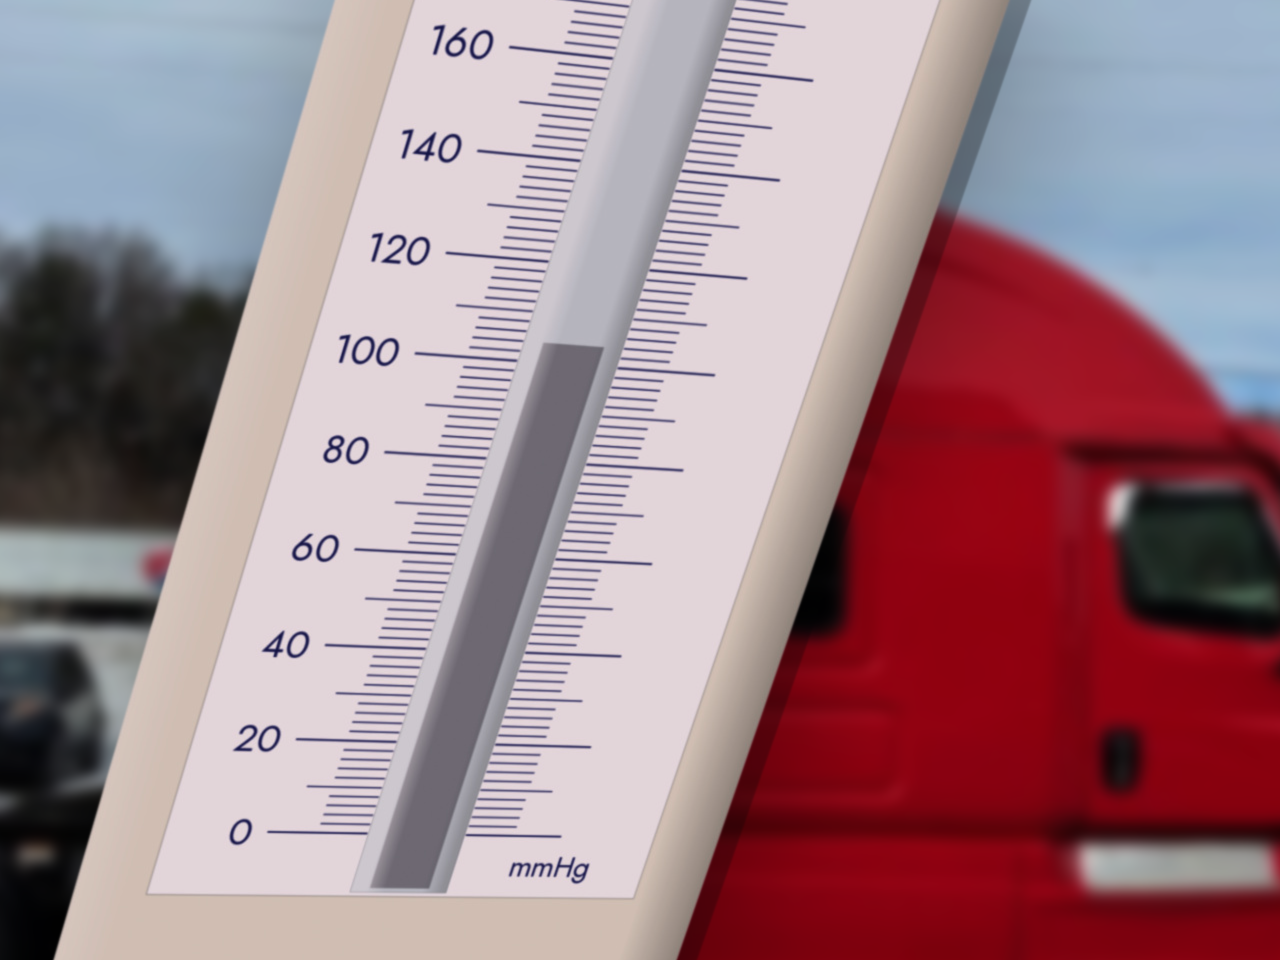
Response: 104 mmHg
